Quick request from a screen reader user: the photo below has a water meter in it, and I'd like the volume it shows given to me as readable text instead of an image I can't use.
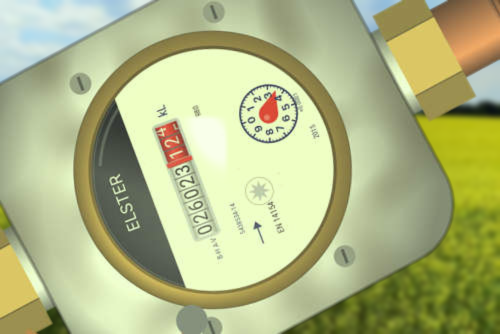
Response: 26023.1243 kL
